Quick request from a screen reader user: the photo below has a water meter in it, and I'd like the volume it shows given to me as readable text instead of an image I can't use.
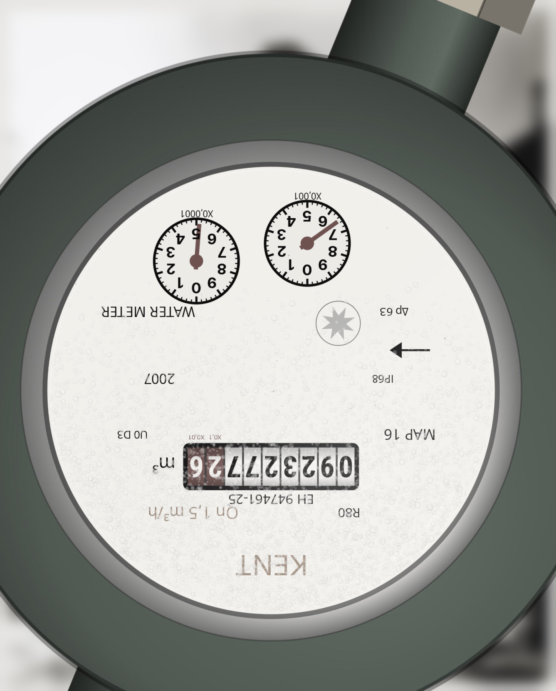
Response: 923277.2665 m³
